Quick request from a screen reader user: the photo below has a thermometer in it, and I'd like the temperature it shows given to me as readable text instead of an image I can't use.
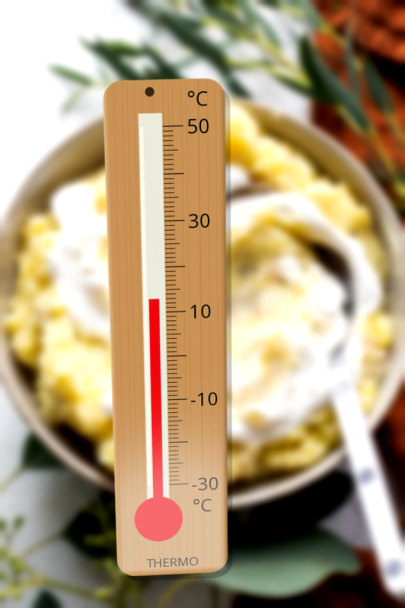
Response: 13 °C
